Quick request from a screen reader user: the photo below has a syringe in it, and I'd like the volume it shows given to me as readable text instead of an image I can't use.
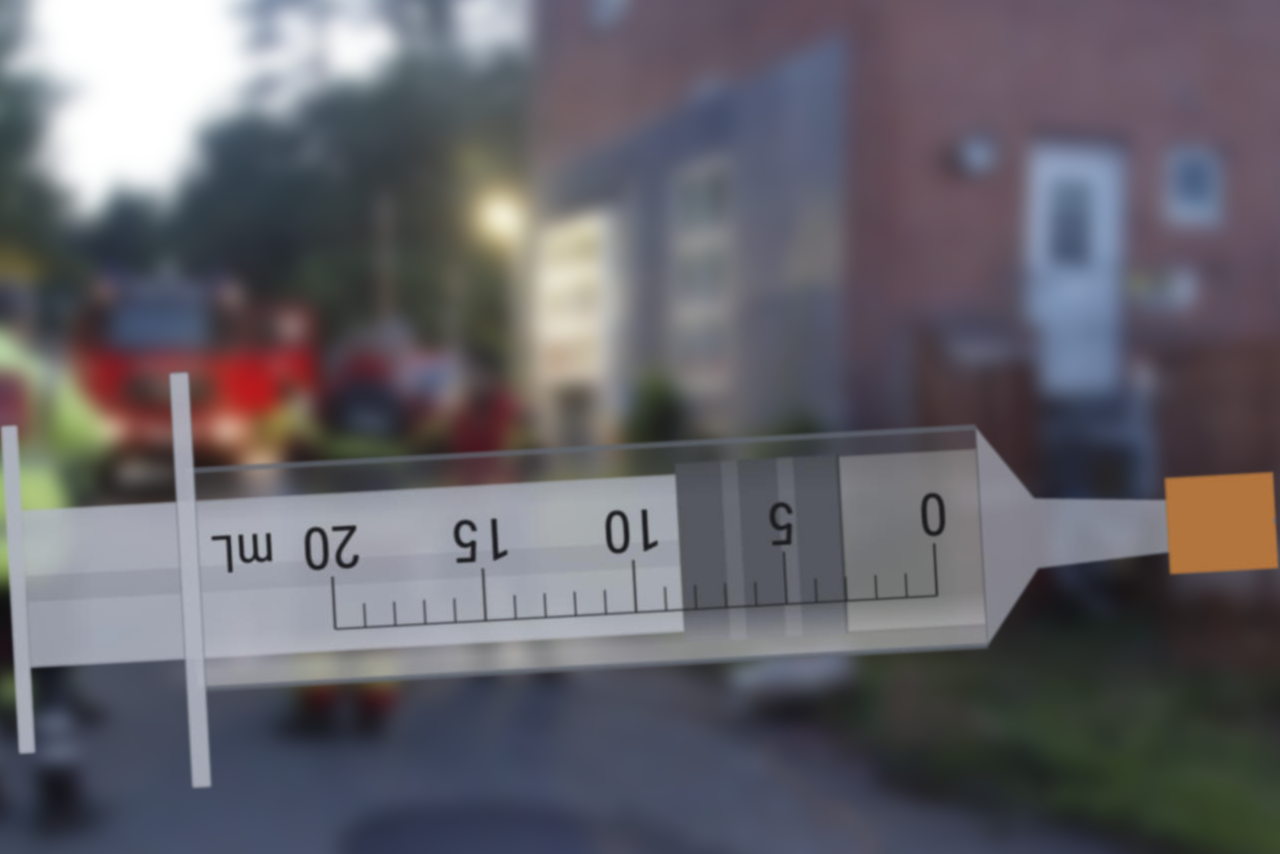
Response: 3 mL
